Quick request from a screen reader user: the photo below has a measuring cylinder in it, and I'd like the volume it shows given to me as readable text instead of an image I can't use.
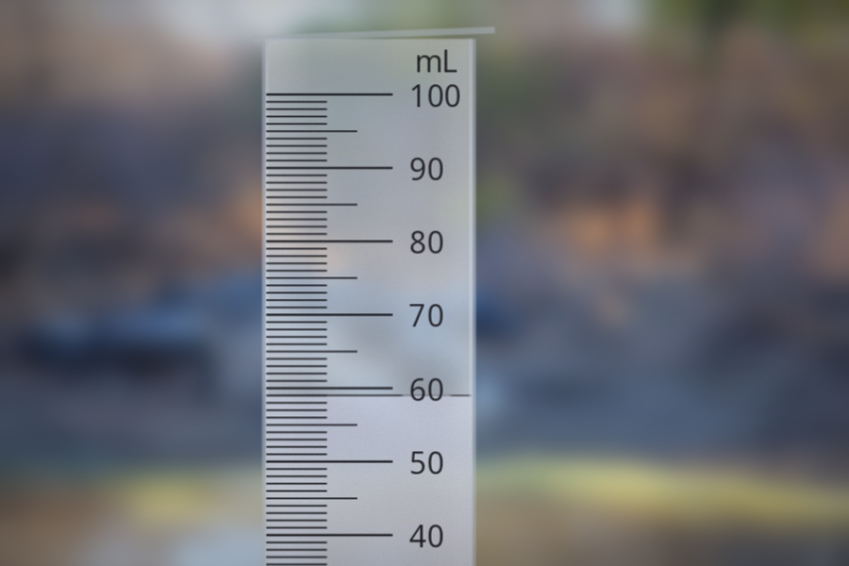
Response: 59 mL
